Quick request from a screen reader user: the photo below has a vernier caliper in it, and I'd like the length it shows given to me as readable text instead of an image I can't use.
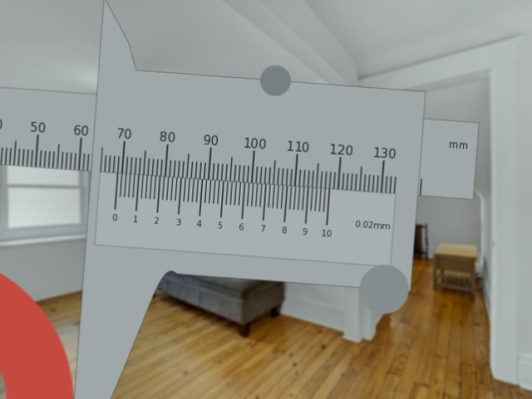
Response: 69.0 mm
